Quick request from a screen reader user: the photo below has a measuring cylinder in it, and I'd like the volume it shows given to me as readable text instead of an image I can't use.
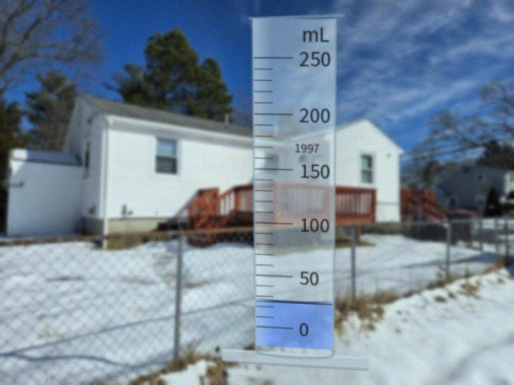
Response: 25 mL
